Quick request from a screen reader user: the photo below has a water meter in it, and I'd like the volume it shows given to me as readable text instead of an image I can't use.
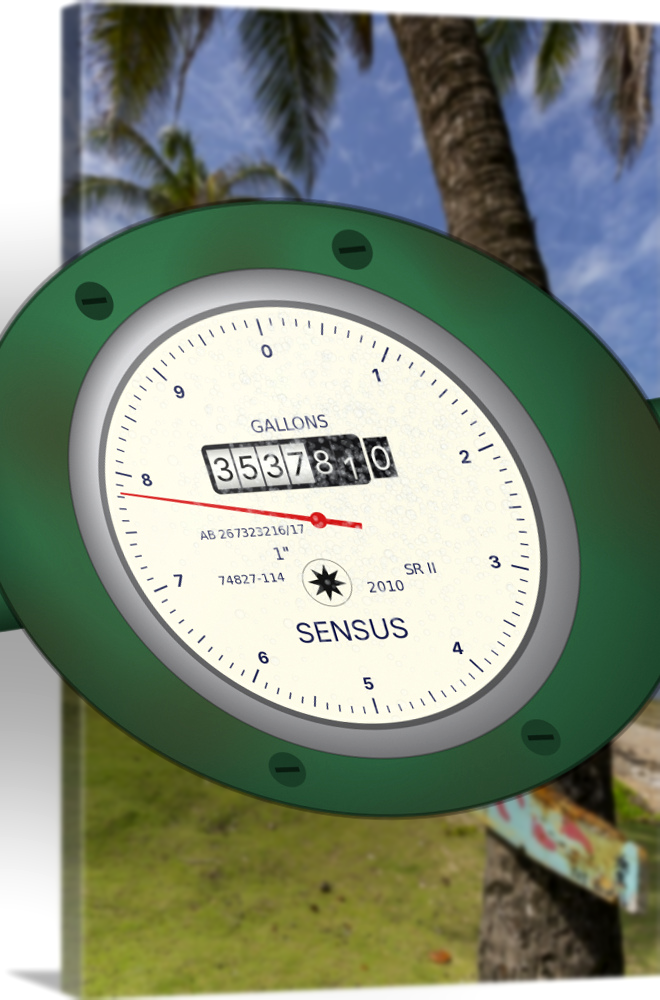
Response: 3537807.8 gal
